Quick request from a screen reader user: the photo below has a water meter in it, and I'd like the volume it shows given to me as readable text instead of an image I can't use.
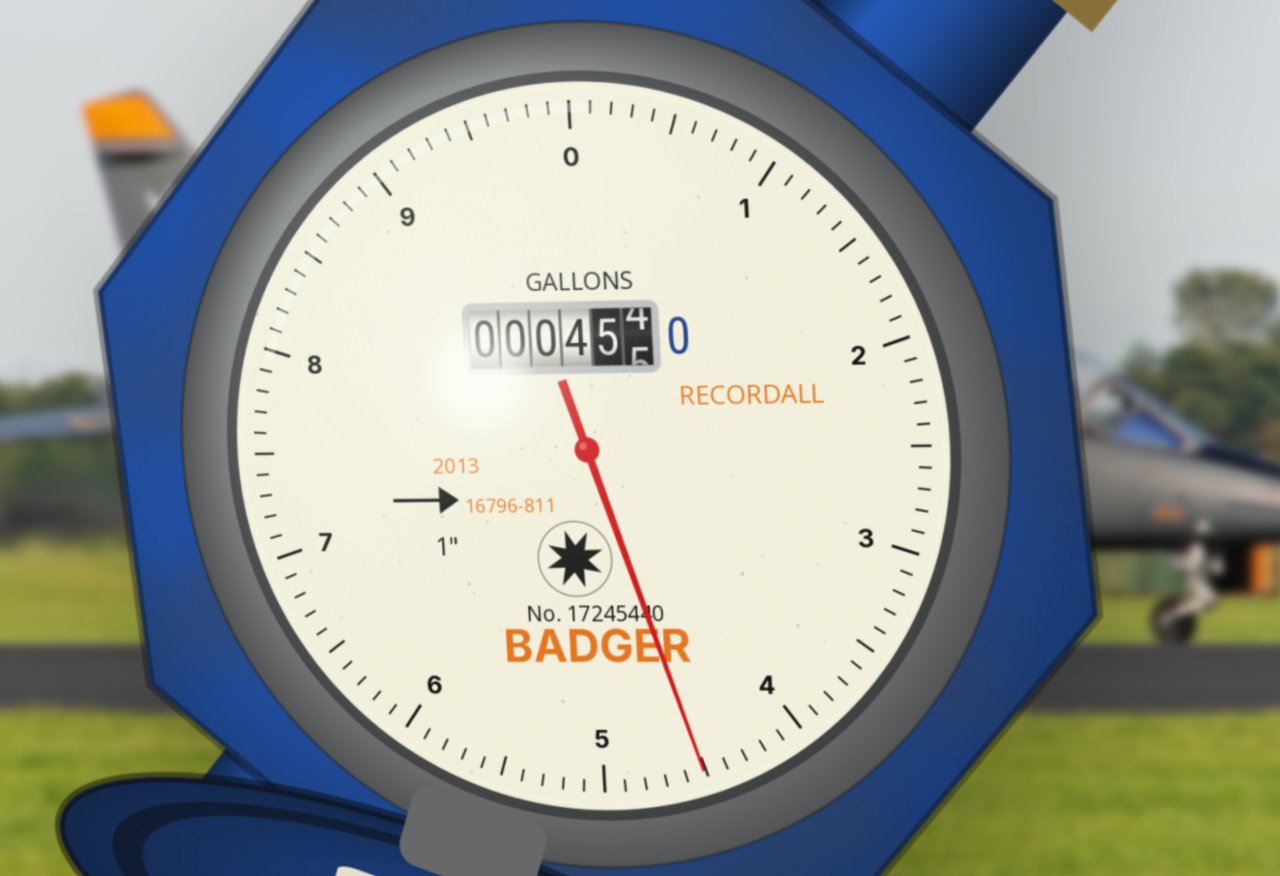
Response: 4544.5 gal
